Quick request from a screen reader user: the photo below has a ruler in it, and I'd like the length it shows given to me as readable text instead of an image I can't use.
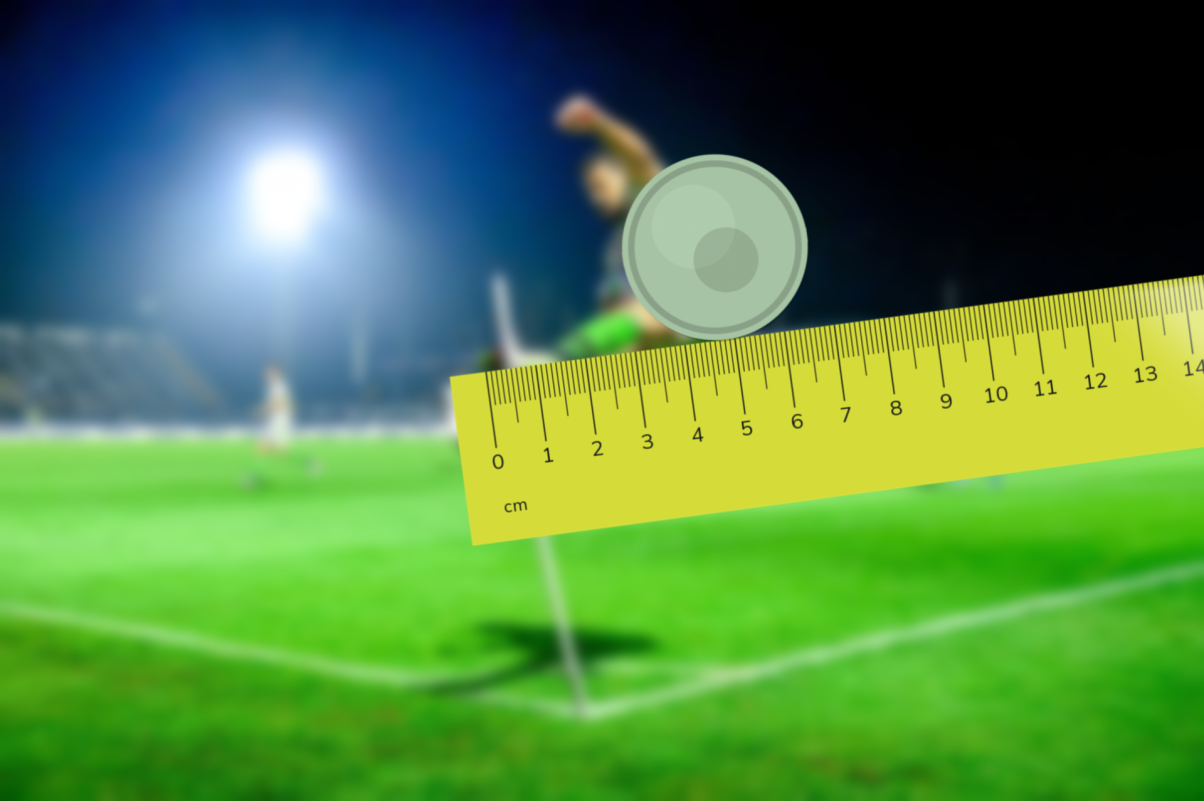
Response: 3.7 cm
